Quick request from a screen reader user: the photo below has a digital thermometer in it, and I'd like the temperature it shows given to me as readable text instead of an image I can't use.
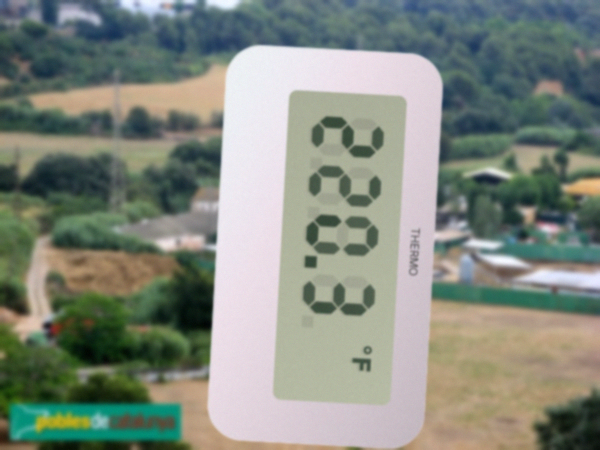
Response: 220.3 °F
